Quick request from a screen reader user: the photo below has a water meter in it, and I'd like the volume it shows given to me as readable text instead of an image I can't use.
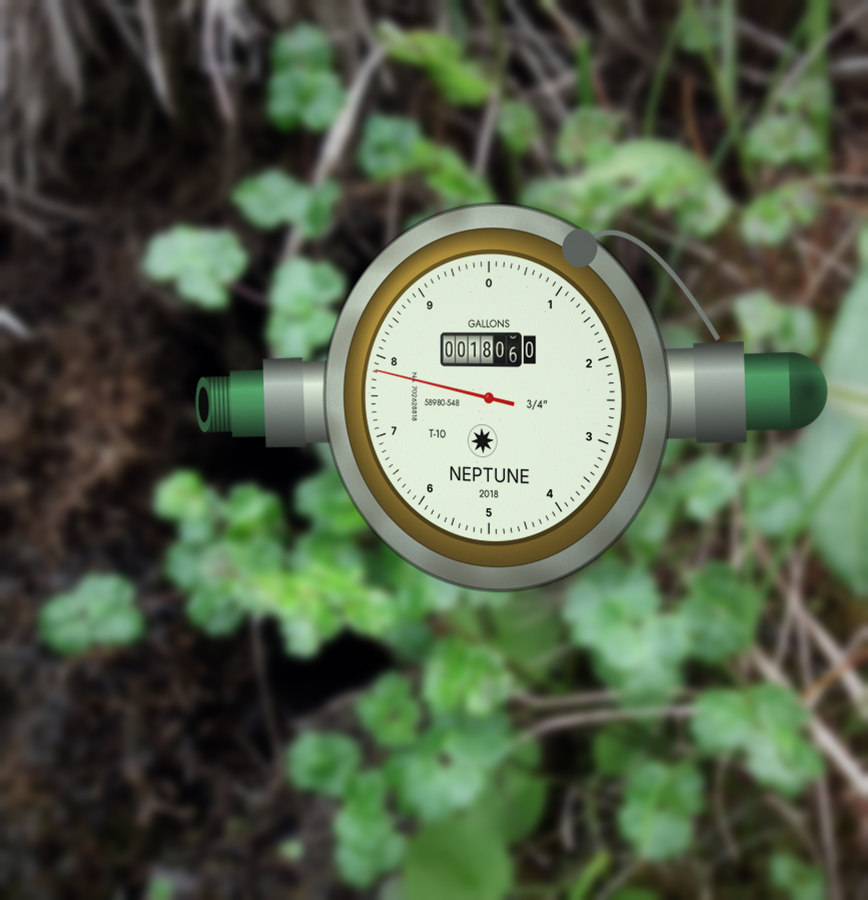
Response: 18057.8 gal
